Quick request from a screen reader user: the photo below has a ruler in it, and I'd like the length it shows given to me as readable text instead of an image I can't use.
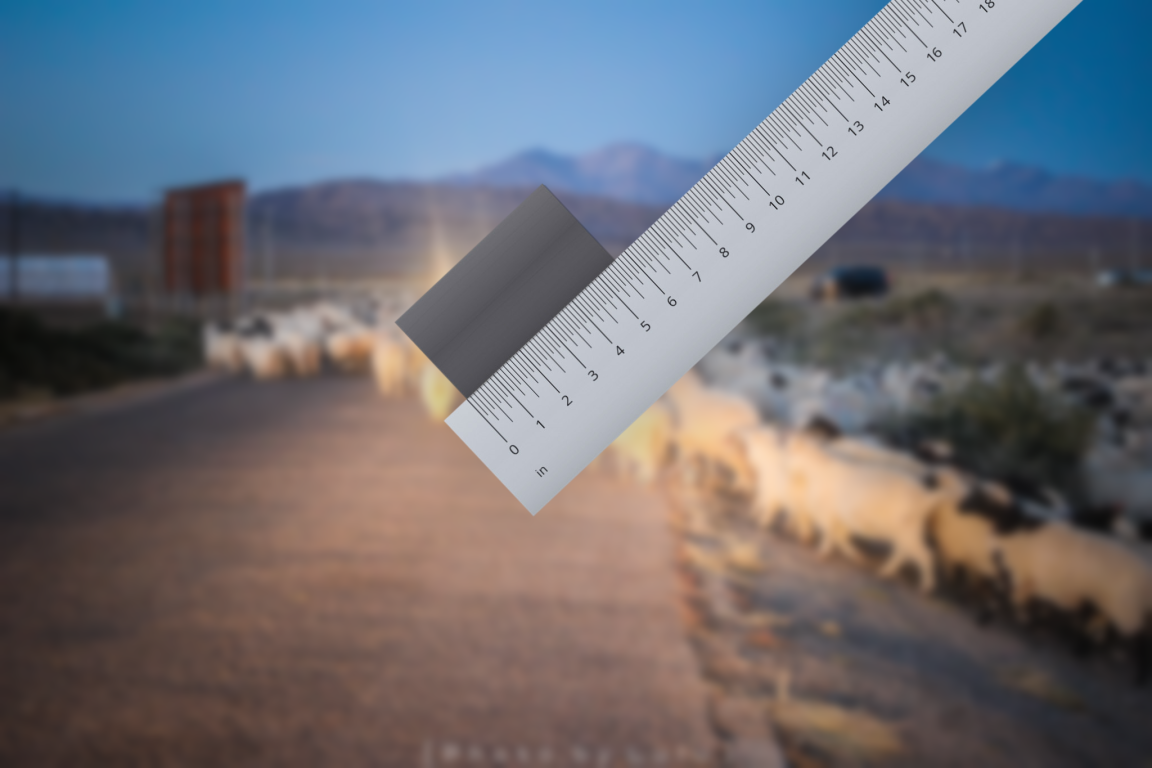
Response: 5.625 in
